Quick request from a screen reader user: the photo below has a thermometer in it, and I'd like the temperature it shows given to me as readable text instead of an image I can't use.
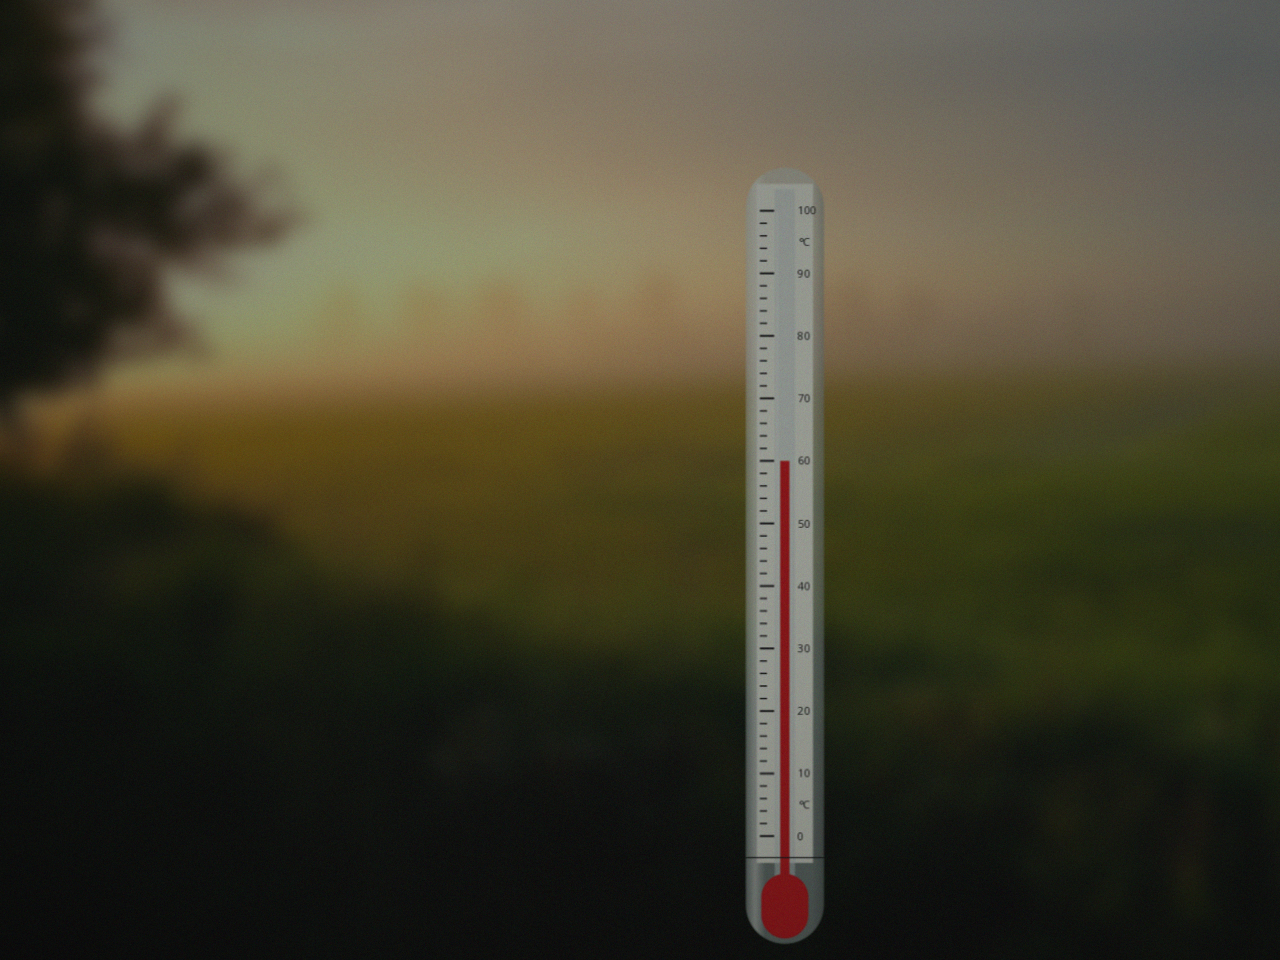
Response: 60 °C
